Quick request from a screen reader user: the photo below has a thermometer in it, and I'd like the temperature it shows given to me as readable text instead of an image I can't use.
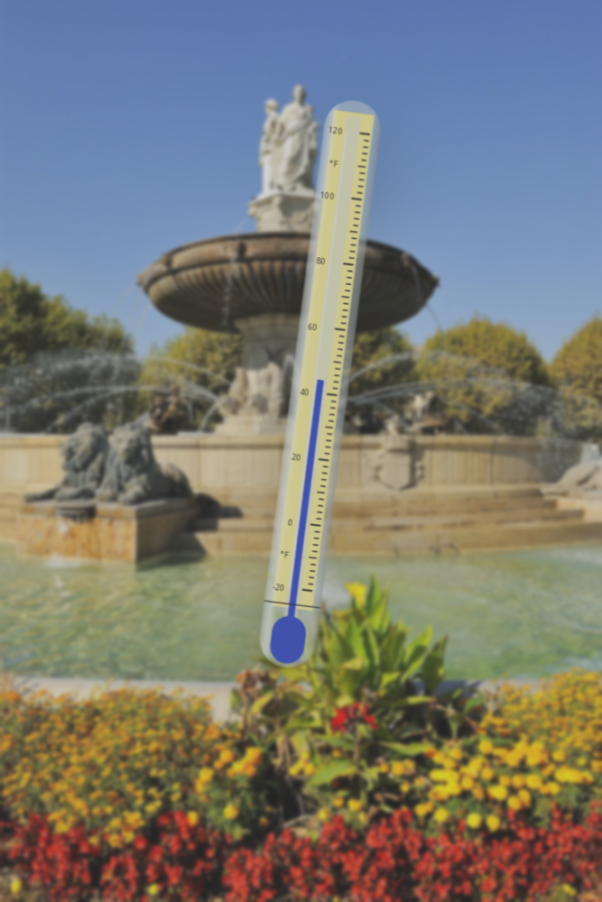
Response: 44 °F
